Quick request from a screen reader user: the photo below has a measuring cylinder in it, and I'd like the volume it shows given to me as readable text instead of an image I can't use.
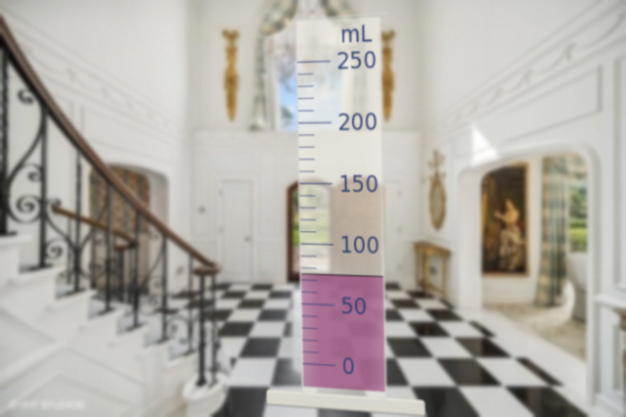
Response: 75 mL
